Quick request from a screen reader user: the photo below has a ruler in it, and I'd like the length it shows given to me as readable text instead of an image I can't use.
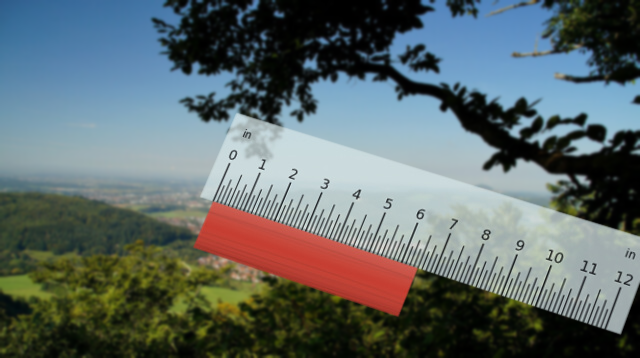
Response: 6.5 in
